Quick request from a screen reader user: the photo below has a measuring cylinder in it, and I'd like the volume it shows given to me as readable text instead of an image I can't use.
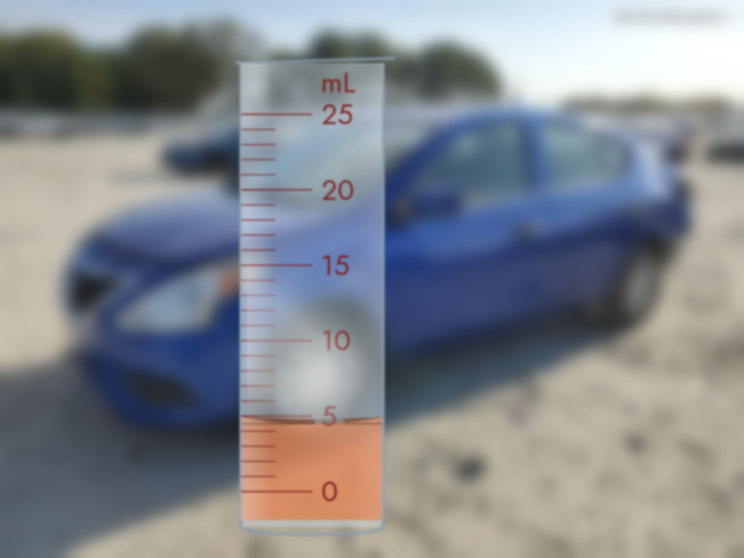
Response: 4.5 mL
